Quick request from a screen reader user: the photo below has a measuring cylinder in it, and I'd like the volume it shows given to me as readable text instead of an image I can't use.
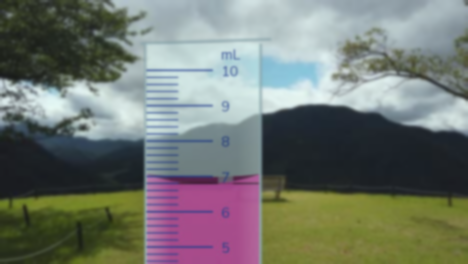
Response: 6.8 mL
